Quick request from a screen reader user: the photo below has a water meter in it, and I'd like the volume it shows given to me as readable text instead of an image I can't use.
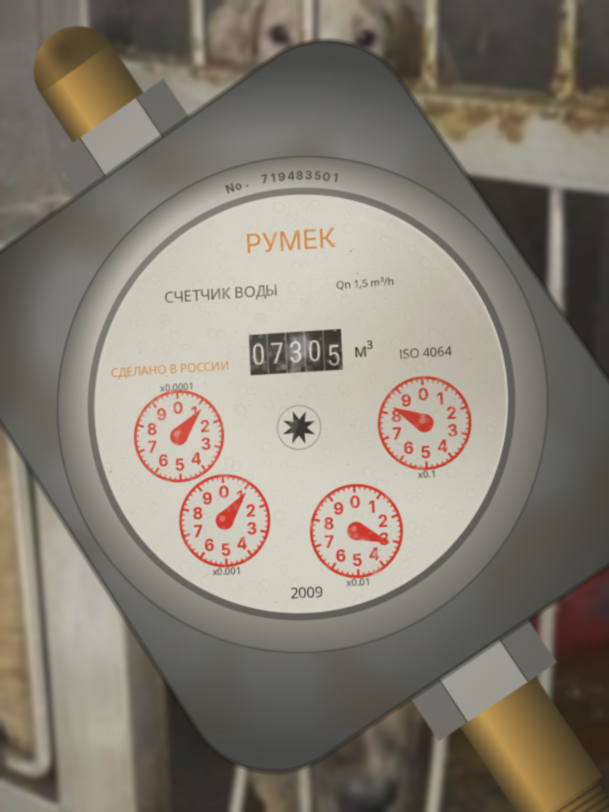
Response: 7304.8311 m³
